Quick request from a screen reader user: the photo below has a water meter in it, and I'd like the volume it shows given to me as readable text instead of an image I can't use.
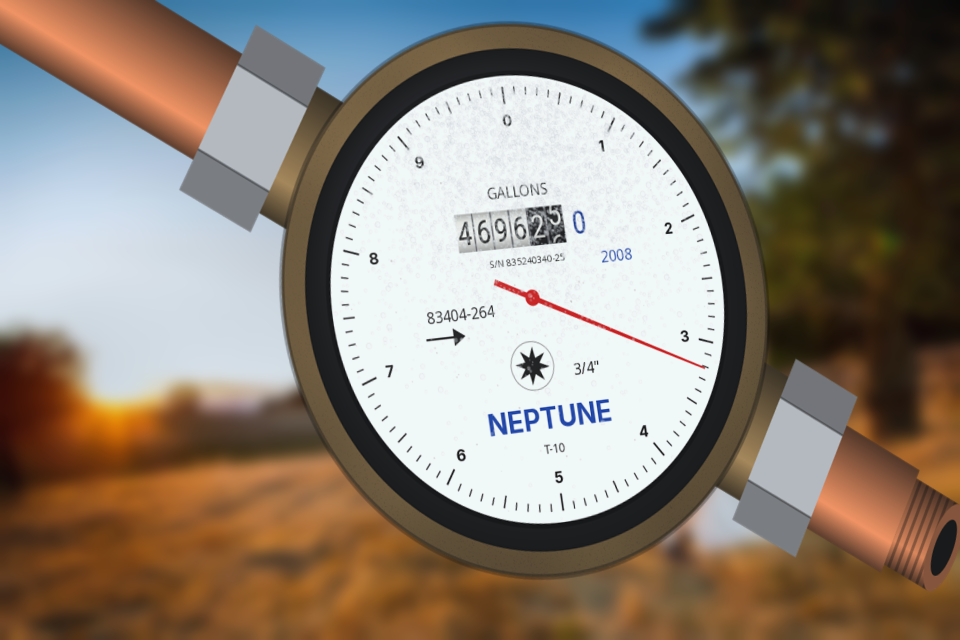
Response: 4696253.2 gal
